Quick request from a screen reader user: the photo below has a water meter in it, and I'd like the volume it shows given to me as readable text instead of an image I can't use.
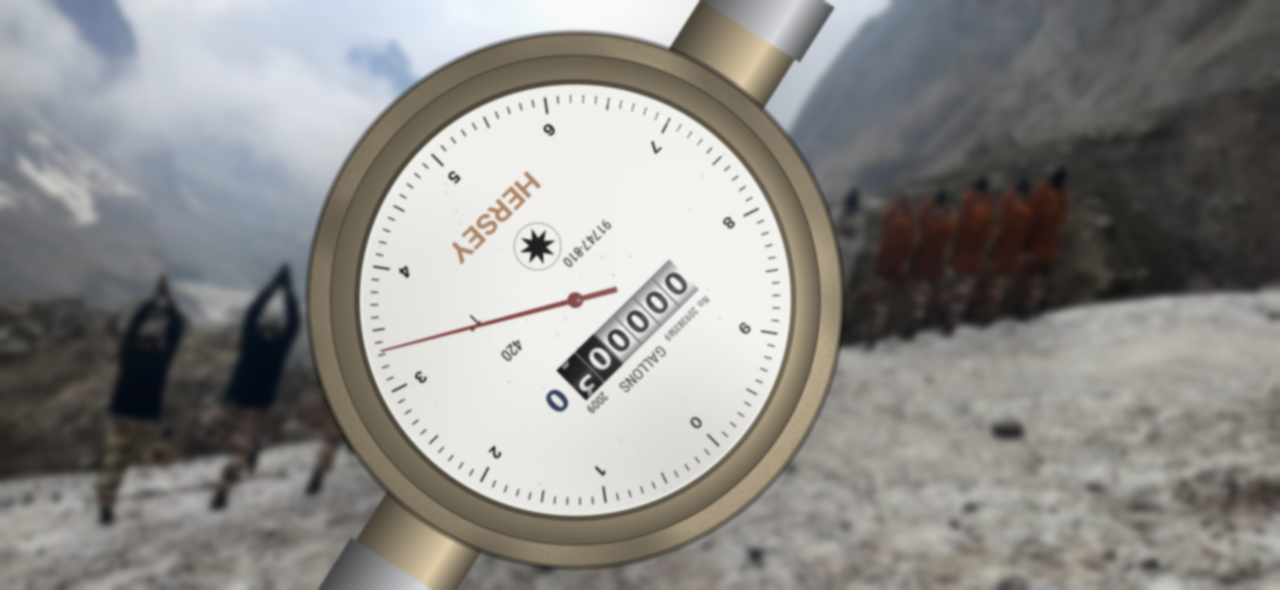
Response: 33.3 gal
